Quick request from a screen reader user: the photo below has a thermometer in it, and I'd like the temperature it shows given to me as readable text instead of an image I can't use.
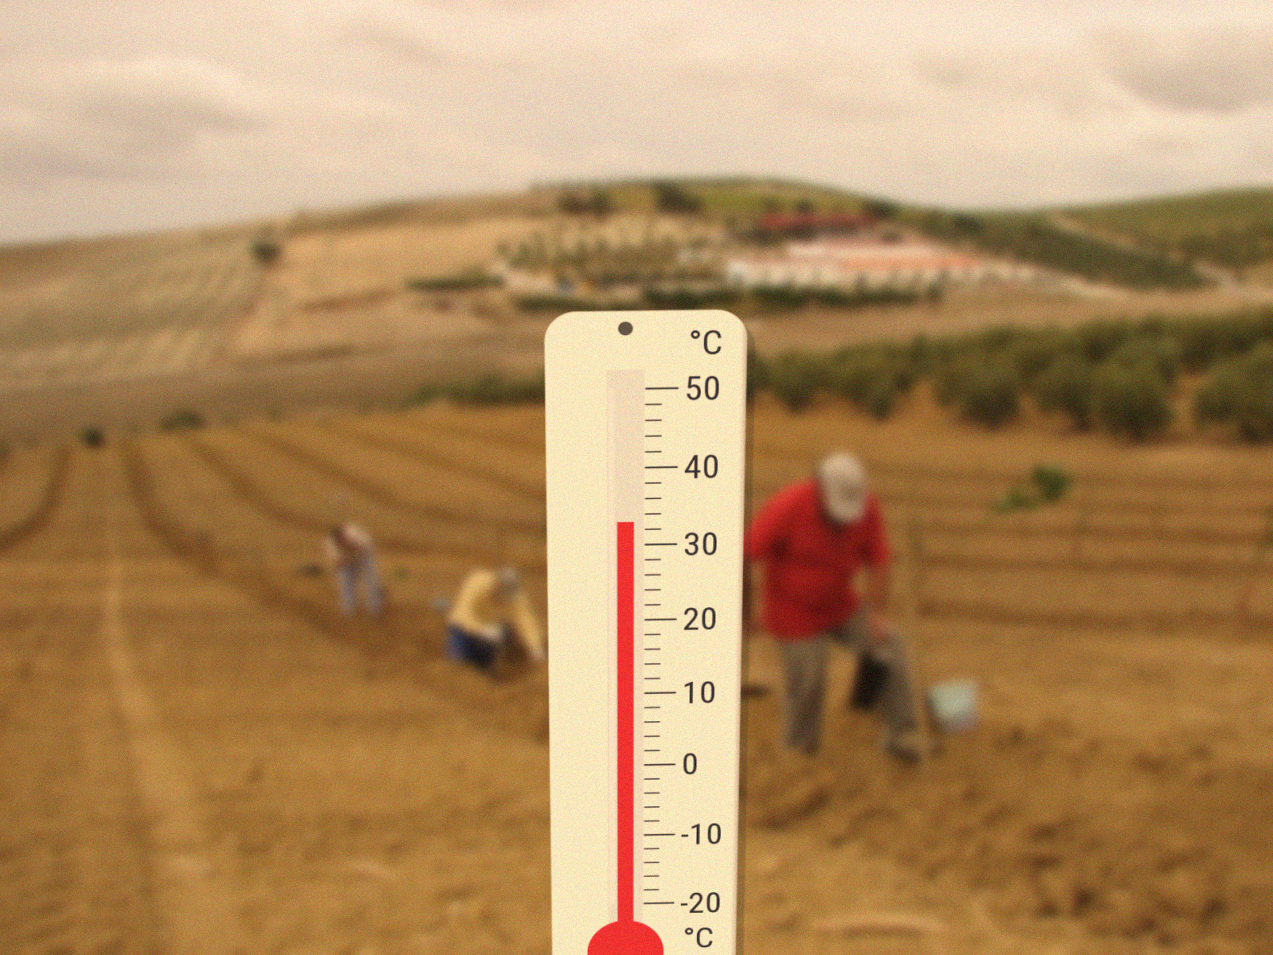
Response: 33 °C
